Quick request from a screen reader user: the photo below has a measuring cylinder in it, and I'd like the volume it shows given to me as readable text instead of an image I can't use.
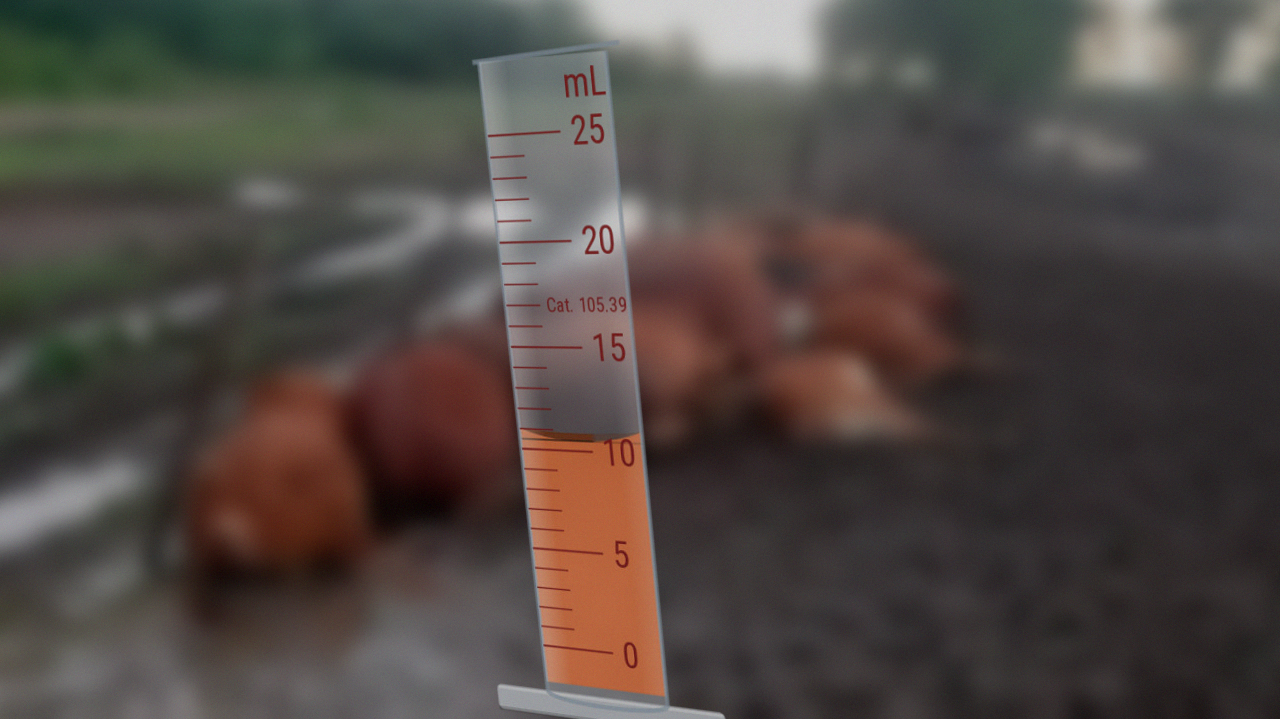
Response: 10.5 mL
